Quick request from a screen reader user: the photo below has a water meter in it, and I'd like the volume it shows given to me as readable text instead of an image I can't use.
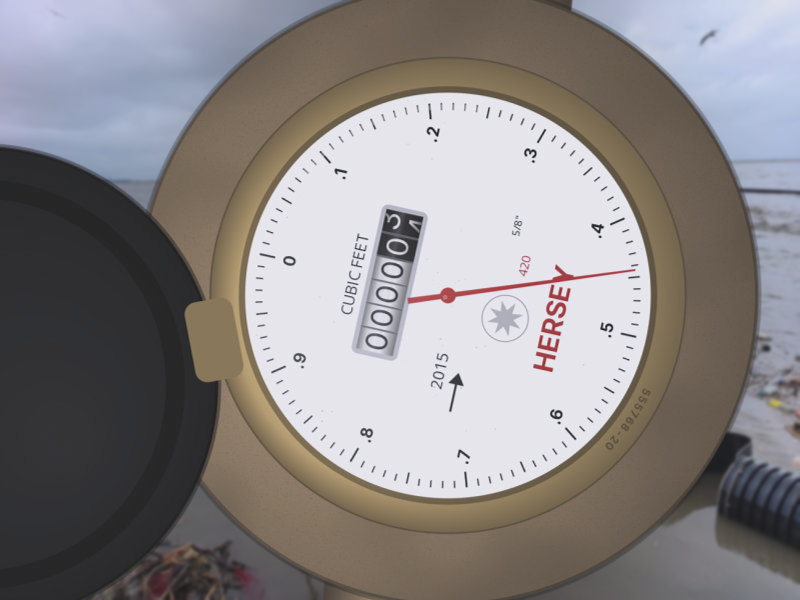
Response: 3.44 ft³
